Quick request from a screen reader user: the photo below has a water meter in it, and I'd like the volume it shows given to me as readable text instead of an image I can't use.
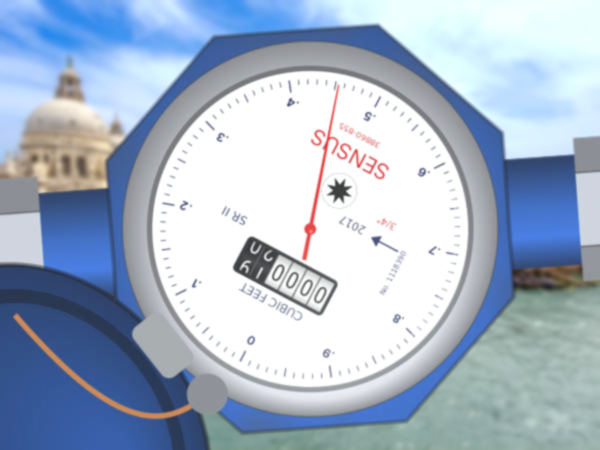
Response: 19.45 ft³
